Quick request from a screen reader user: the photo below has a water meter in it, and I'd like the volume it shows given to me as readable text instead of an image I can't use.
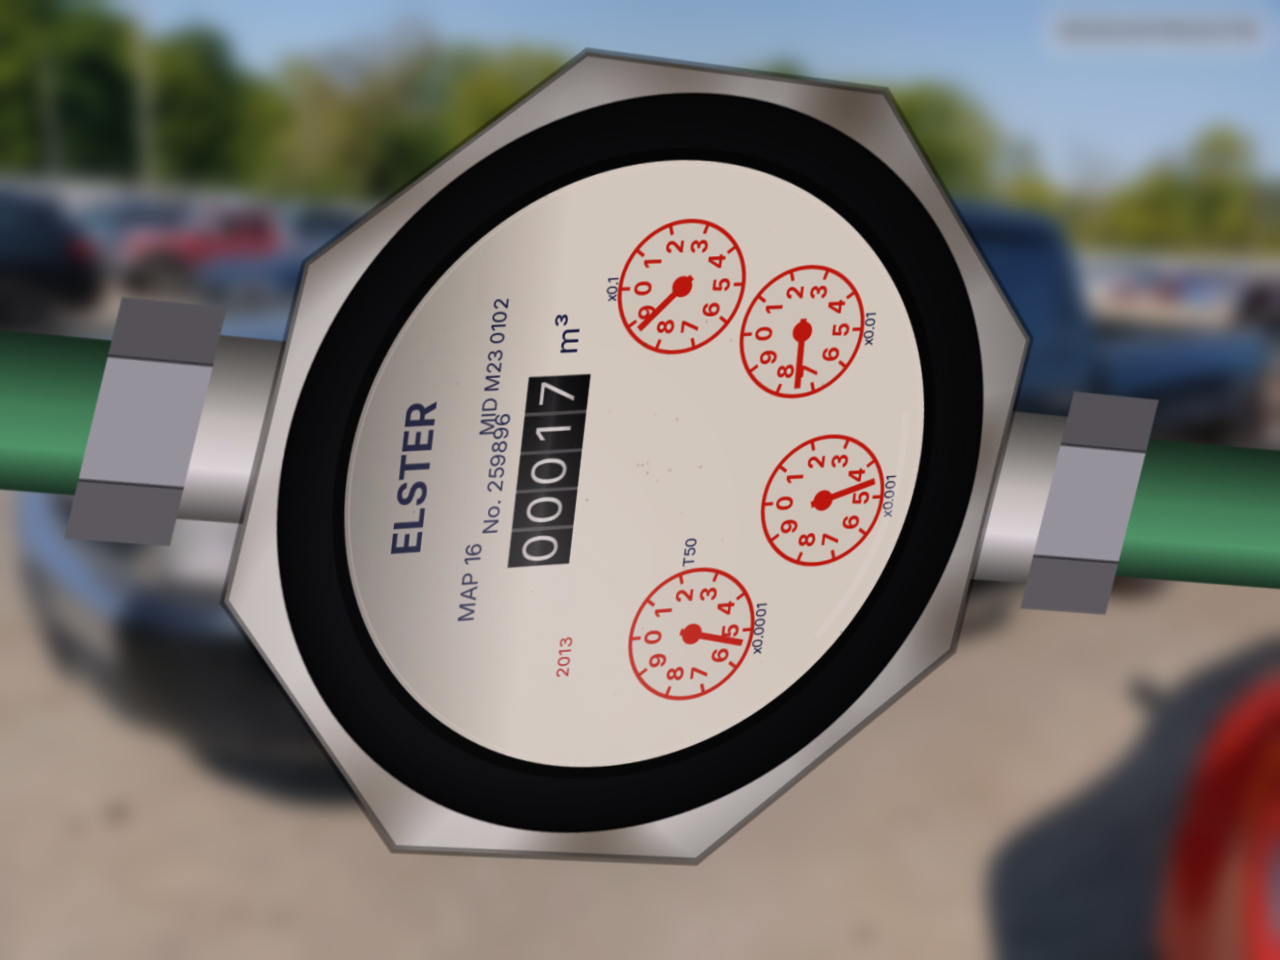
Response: 17.8745 m³
